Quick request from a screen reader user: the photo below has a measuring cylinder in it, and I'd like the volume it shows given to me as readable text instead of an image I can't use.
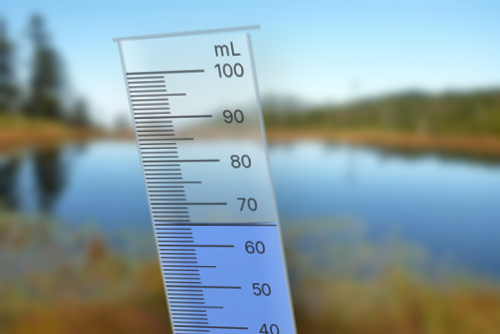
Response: 65 mL
